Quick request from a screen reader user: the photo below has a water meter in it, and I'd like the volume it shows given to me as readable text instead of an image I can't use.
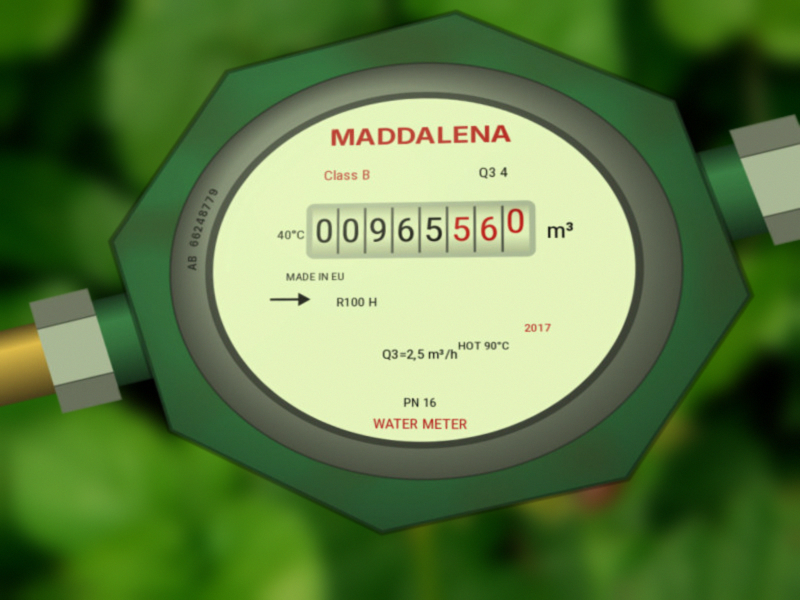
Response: 965.560 m³
